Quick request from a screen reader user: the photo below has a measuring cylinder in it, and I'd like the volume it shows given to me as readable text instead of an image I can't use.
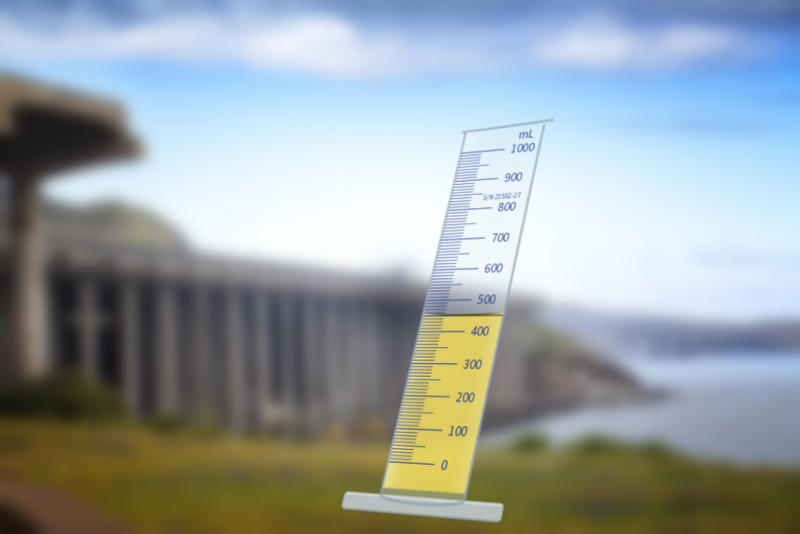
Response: 450 mL
